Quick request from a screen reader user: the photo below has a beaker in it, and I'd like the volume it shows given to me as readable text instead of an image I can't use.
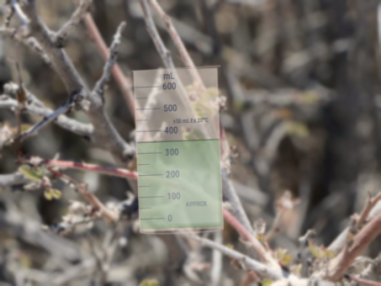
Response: 350 mL
